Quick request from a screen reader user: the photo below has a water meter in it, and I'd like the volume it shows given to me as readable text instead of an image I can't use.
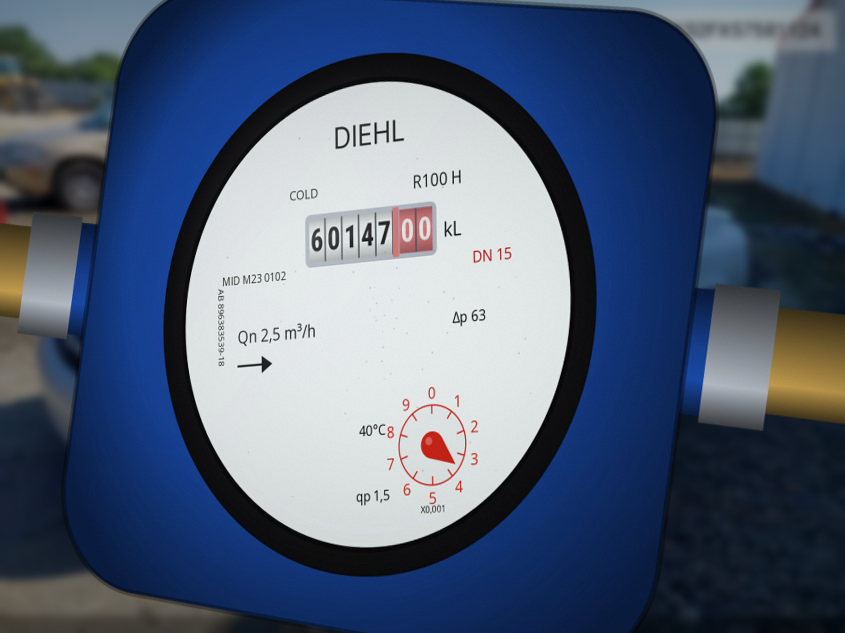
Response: 60147.003 kL
